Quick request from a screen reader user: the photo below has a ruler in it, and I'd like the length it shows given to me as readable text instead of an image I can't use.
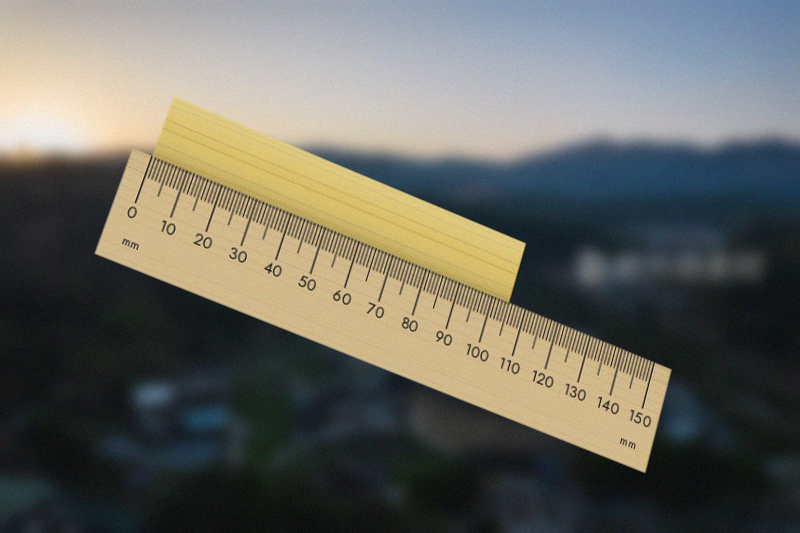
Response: 105 mm
